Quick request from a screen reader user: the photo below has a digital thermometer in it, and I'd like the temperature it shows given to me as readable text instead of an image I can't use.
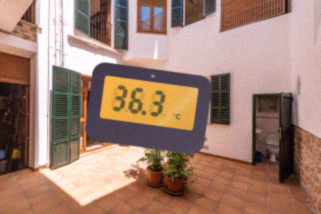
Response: 36.3 °C
